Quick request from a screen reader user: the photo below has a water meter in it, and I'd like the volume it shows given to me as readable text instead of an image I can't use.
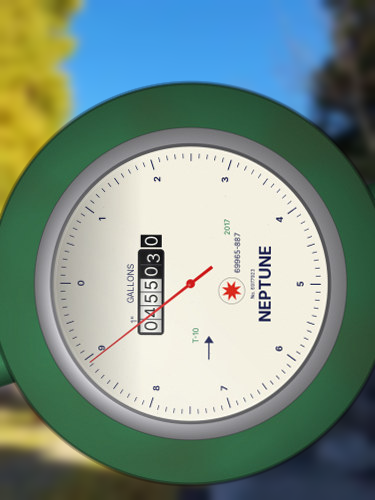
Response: 455028.9 gal
